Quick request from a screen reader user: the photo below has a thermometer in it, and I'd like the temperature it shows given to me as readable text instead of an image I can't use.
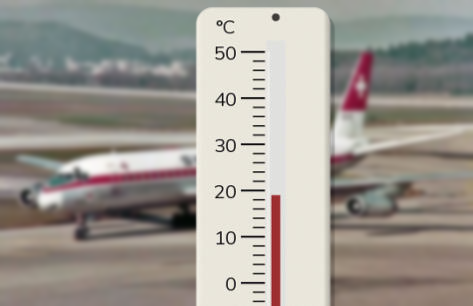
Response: 19 °C
